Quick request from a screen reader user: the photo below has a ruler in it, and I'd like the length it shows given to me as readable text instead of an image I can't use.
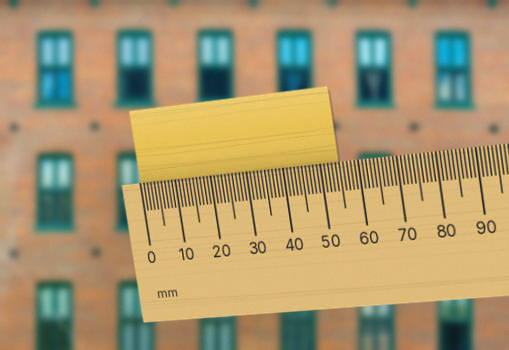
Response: 55 mm
